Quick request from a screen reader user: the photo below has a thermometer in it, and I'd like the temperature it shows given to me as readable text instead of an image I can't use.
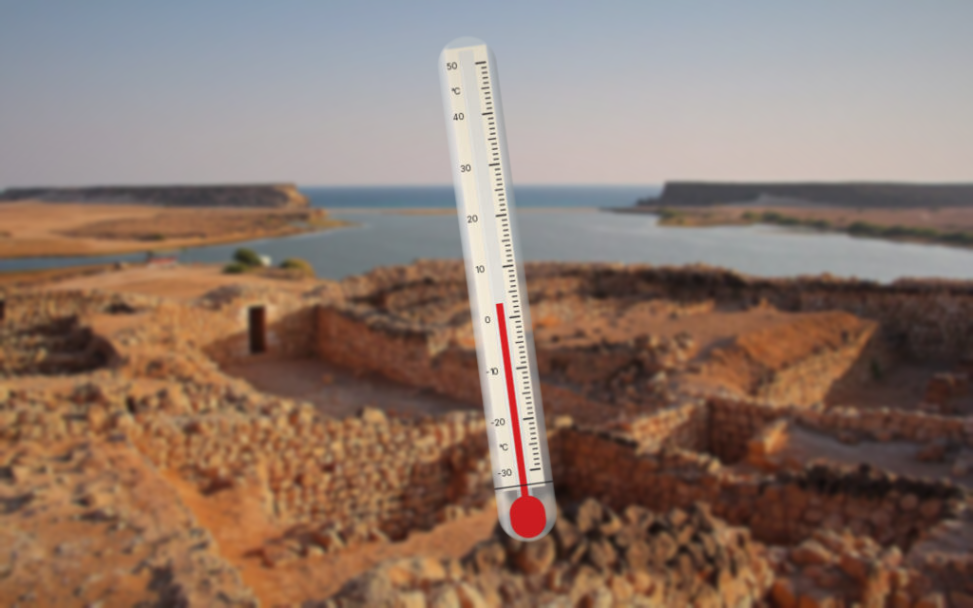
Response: 3 °C
